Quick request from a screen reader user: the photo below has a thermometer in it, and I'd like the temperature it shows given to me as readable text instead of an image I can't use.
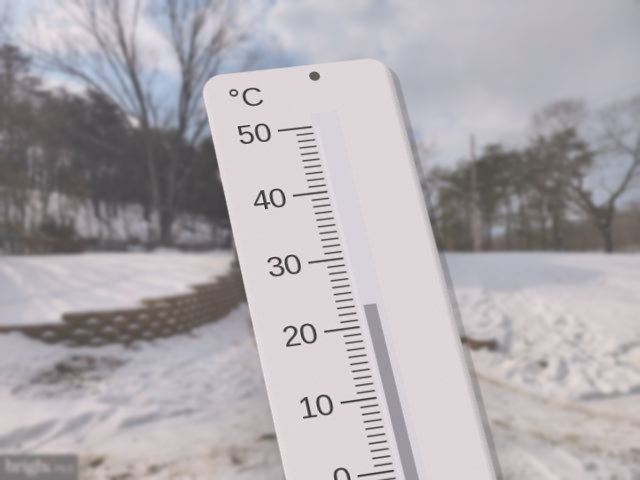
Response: 23 °C
